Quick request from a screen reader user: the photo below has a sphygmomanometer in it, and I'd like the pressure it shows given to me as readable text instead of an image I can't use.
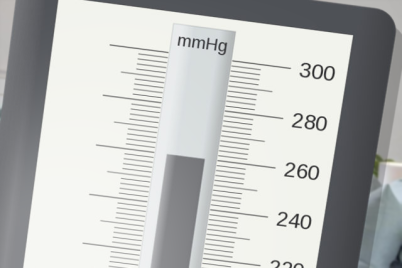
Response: 260 mmHg
